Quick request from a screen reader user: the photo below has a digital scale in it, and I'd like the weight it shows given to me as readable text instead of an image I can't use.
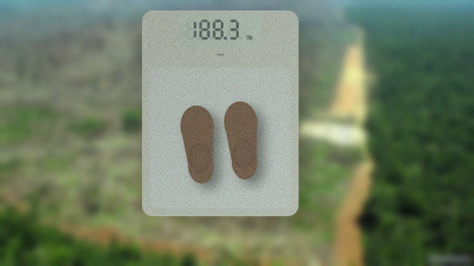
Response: 188.3 lb
